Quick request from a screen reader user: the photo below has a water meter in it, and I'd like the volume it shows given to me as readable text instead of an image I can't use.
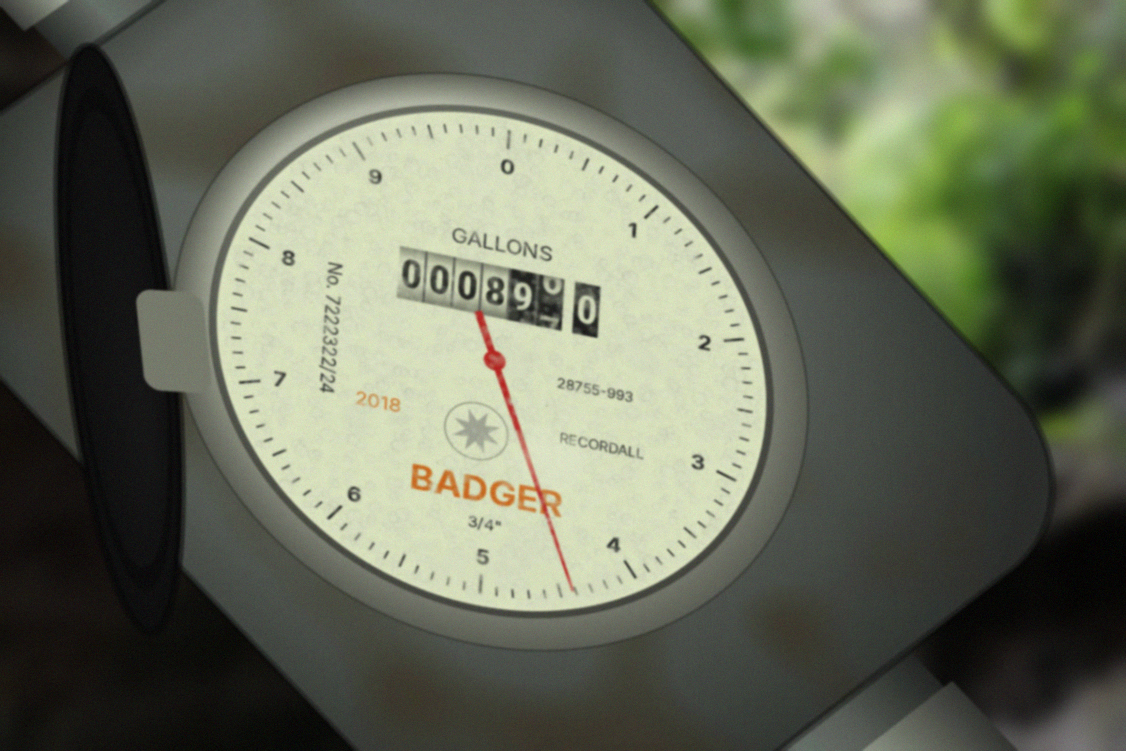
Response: 8964.4 gal
